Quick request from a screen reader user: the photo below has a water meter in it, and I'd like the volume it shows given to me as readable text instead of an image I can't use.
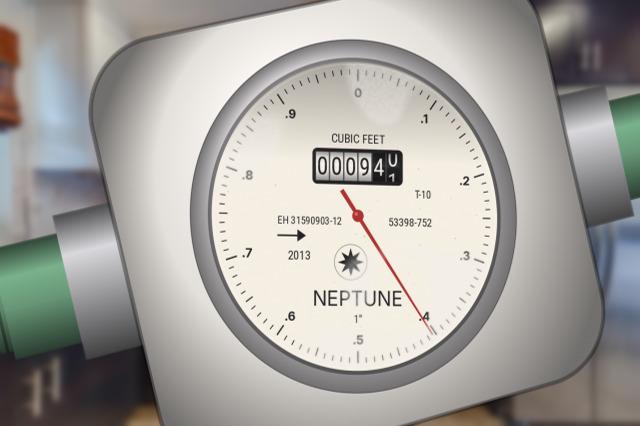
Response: 940.40 ft³
